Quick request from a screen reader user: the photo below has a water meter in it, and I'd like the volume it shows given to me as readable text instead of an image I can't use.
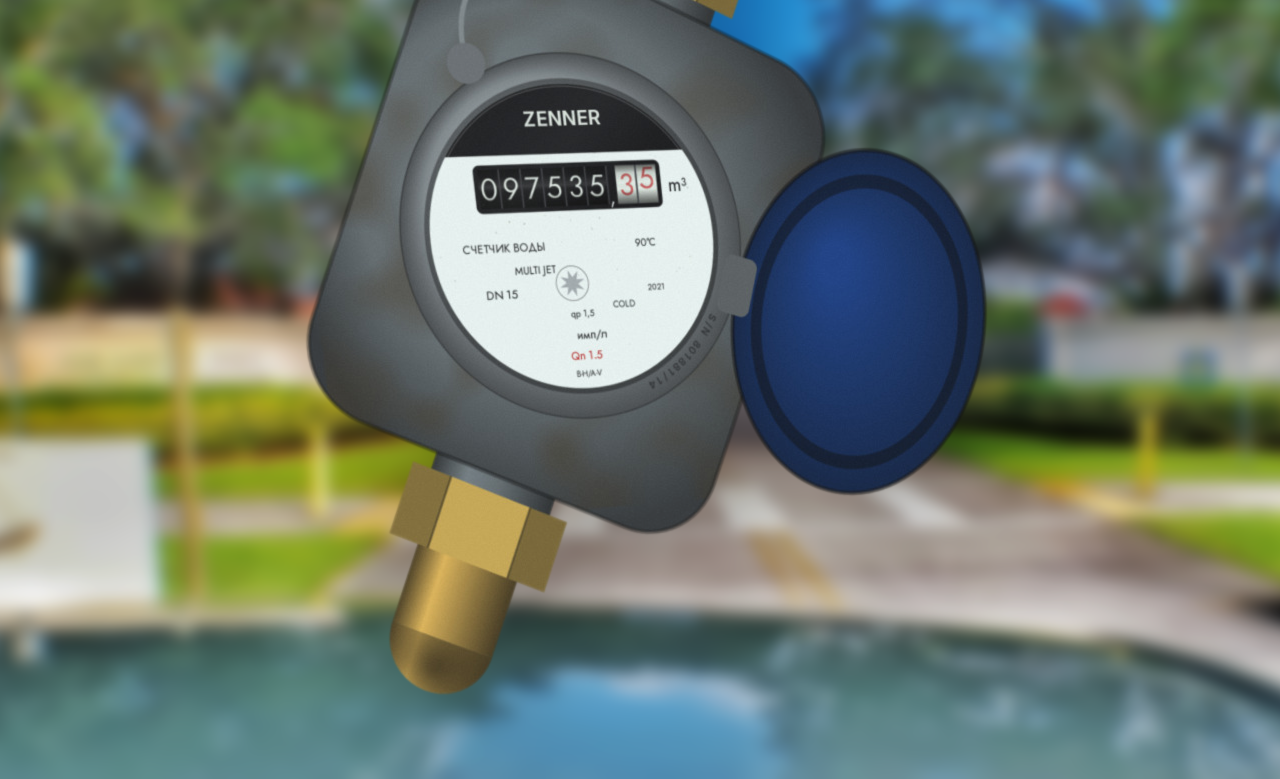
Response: 97535.35 m³
